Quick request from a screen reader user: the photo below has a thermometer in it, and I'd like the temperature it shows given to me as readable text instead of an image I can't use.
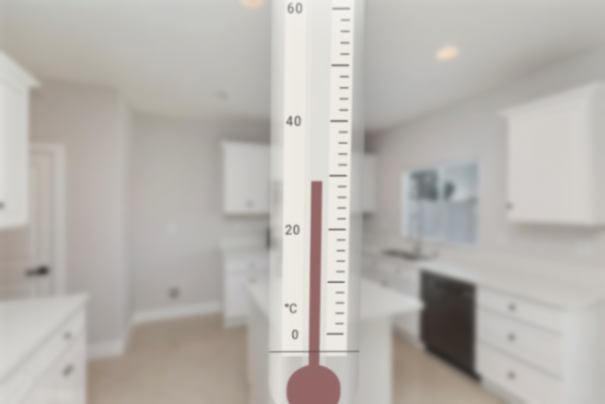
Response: 29 °C
